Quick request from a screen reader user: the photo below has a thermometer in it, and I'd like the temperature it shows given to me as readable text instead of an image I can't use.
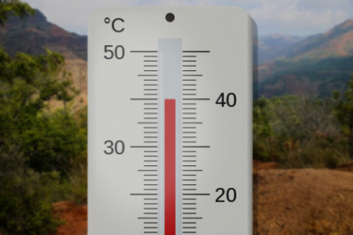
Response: 40 °C
